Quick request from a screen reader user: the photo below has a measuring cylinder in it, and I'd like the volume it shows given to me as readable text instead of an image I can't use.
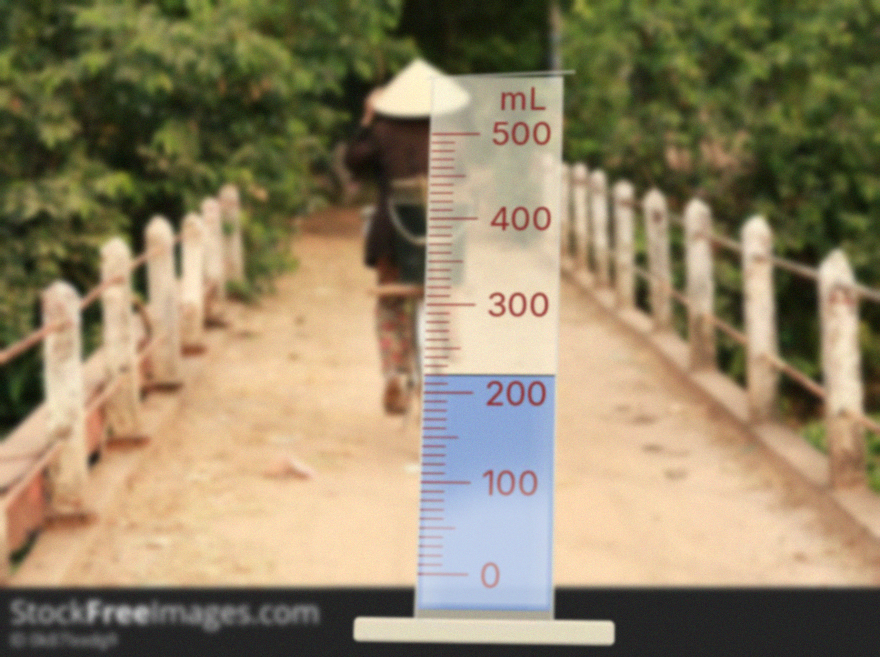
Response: 220 mL
